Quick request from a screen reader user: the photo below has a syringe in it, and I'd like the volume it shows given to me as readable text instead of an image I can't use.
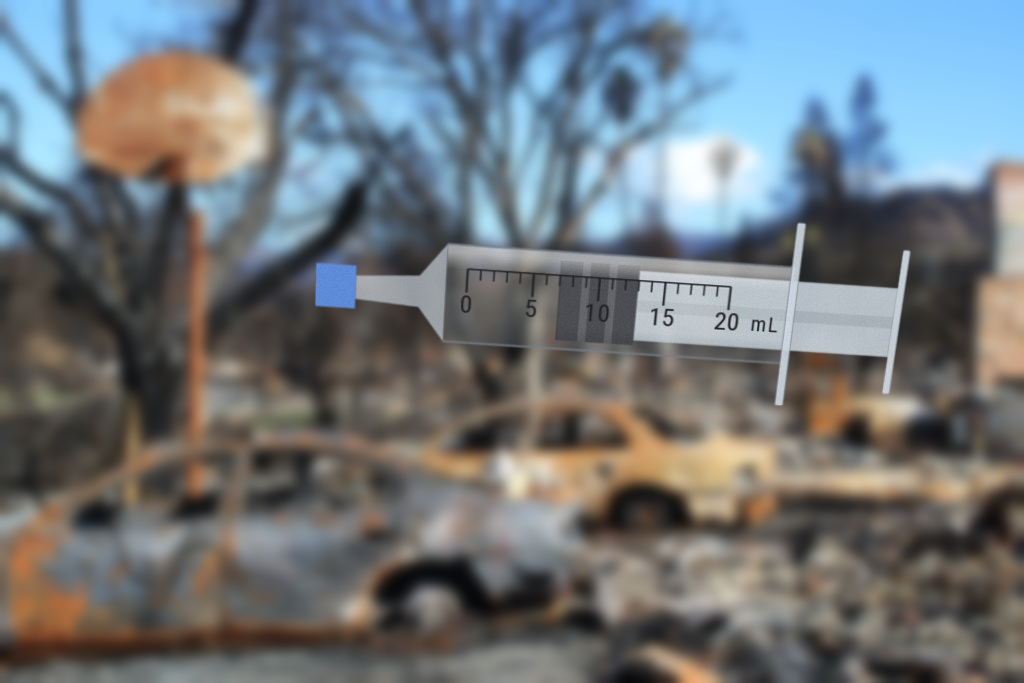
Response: 7 mL
